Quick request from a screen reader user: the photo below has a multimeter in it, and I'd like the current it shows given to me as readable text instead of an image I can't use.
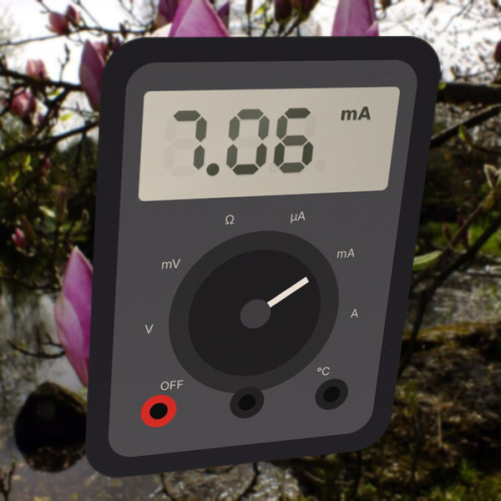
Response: 7.06 mA
